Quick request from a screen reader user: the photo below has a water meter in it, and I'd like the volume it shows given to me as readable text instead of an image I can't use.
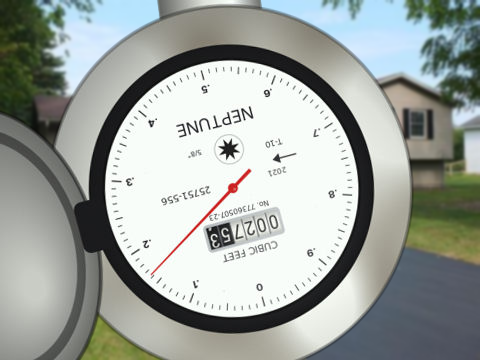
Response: 2753.16 ft³
